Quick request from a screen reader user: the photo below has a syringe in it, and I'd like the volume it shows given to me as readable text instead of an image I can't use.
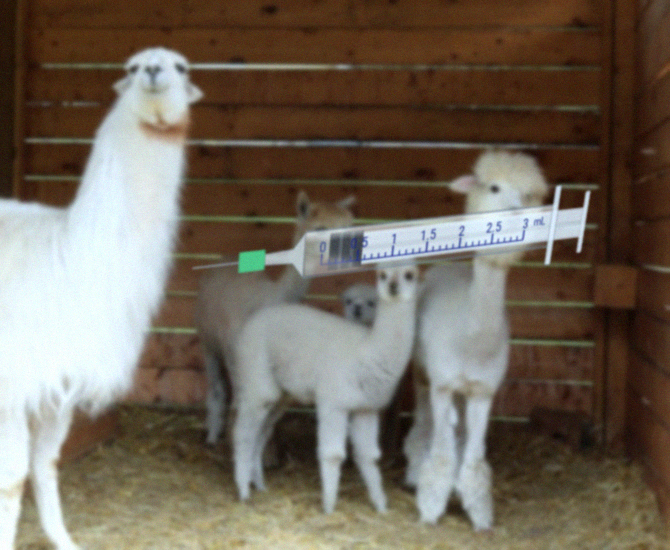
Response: 0.1 mL
